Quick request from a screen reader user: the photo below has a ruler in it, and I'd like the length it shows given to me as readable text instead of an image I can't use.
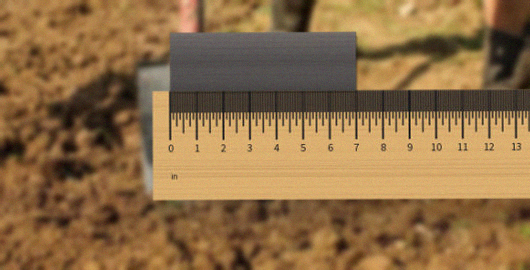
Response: 7 in
